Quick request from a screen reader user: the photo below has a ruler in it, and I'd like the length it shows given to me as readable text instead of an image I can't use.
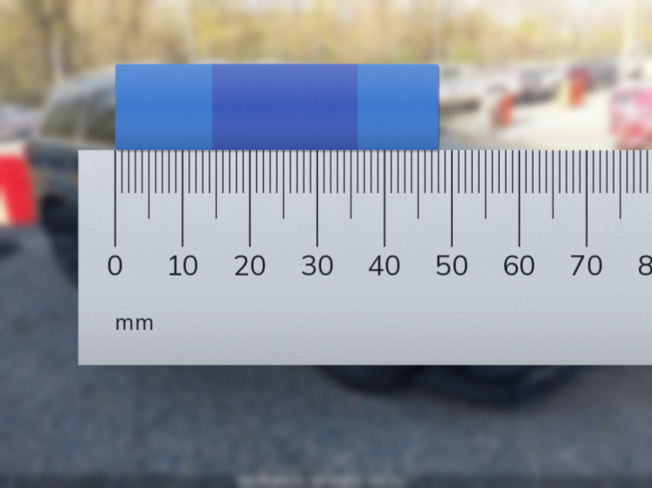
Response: 48 mm
